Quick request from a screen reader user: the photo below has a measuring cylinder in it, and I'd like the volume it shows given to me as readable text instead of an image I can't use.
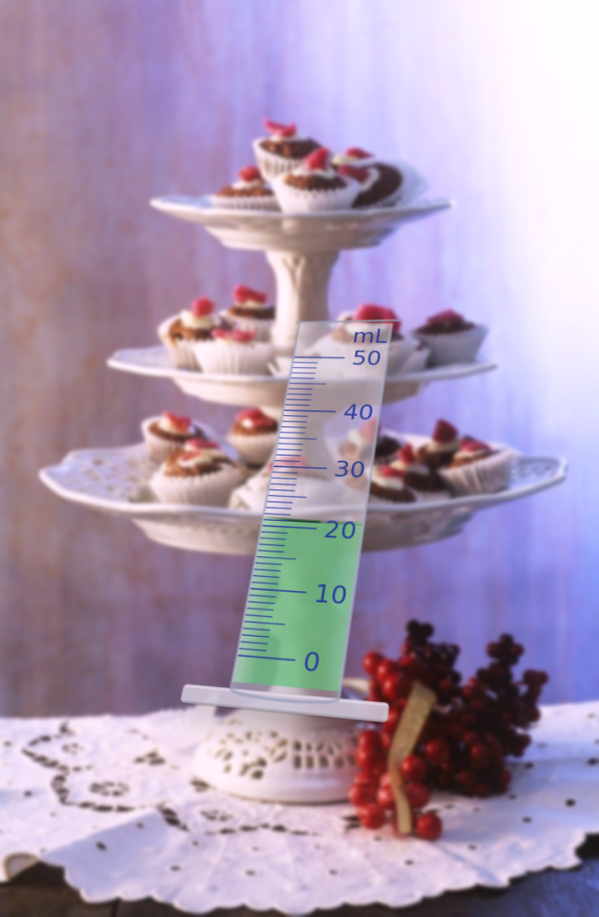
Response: 21 mL
